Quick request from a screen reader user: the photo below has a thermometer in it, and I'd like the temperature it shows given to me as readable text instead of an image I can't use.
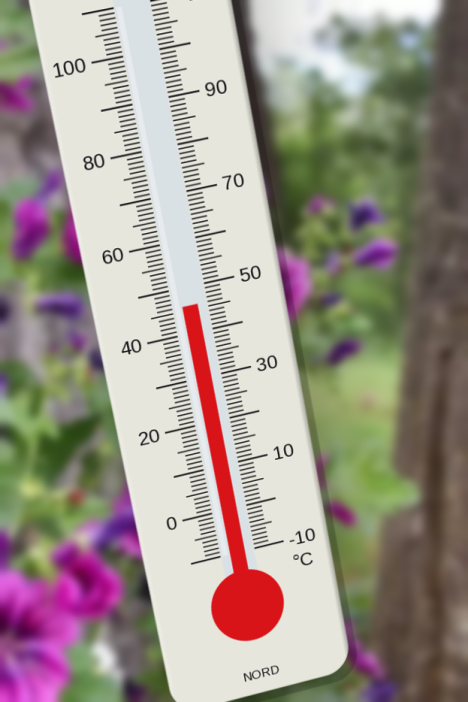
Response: 46 °C
